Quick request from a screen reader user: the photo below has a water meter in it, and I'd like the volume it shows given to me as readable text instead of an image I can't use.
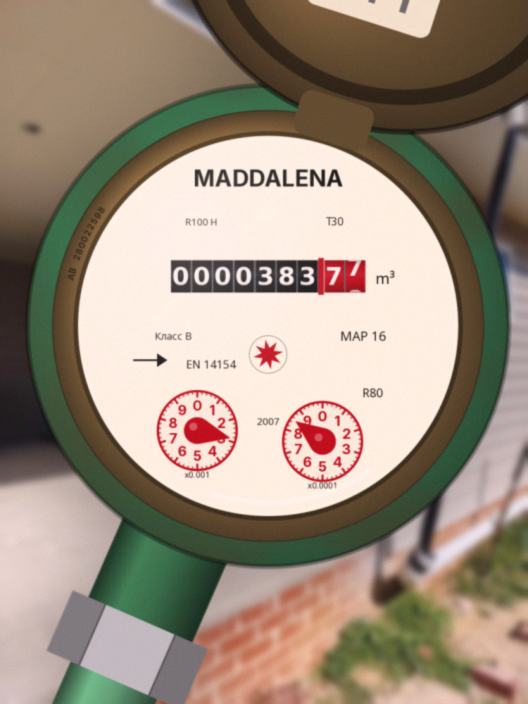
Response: 383.7728 m³
